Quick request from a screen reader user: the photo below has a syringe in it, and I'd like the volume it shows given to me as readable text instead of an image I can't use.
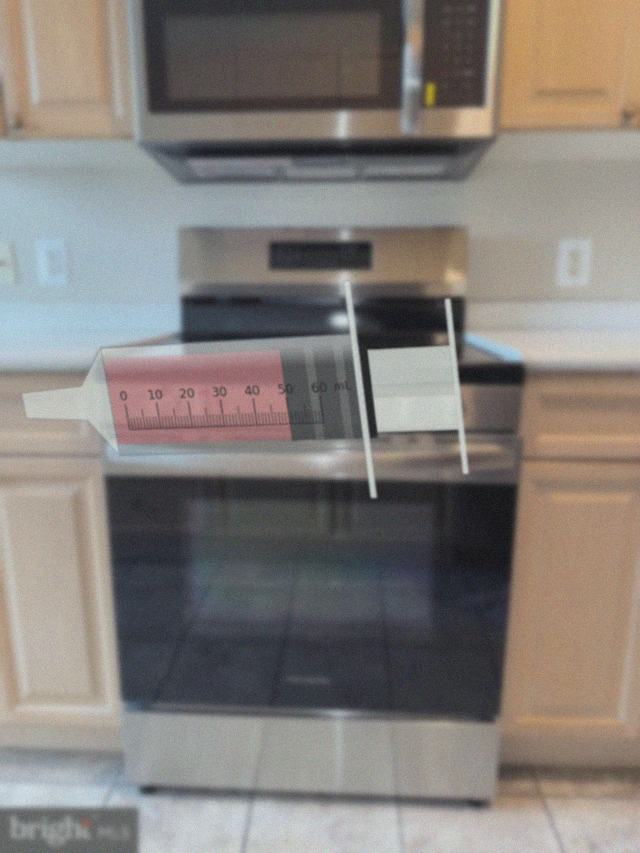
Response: 50 mL
